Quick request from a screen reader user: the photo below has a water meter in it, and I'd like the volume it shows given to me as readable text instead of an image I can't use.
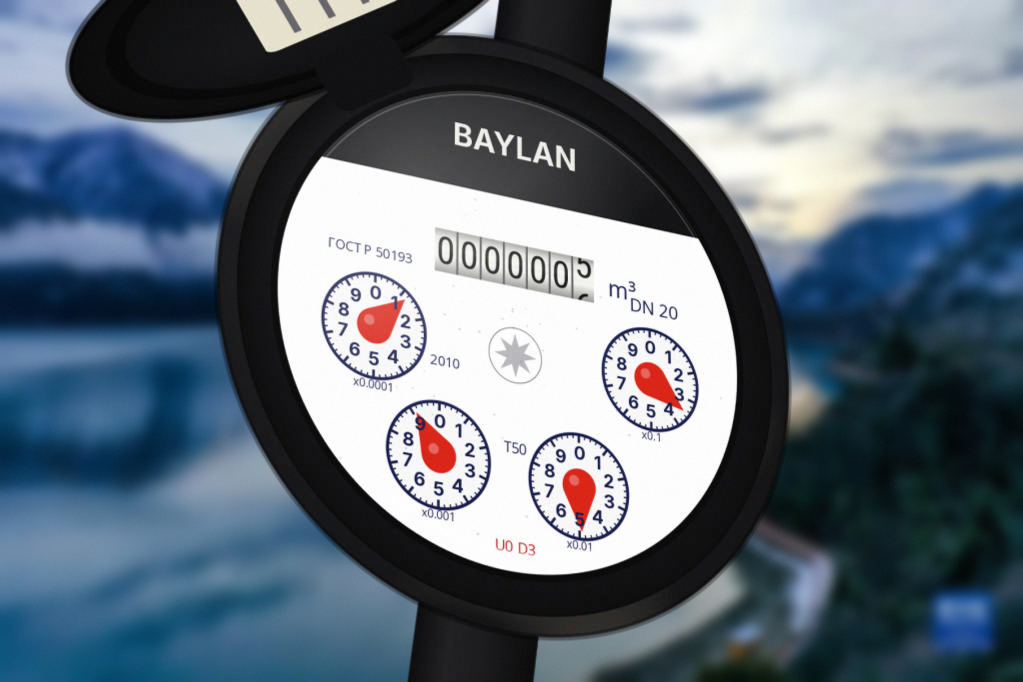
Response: 5.3491 m³
